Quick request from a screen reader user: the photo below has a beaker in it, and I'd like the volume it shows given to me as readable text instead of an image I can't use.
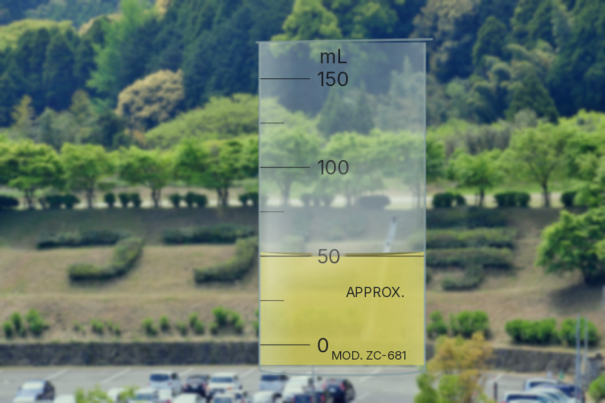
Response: 50 mL
